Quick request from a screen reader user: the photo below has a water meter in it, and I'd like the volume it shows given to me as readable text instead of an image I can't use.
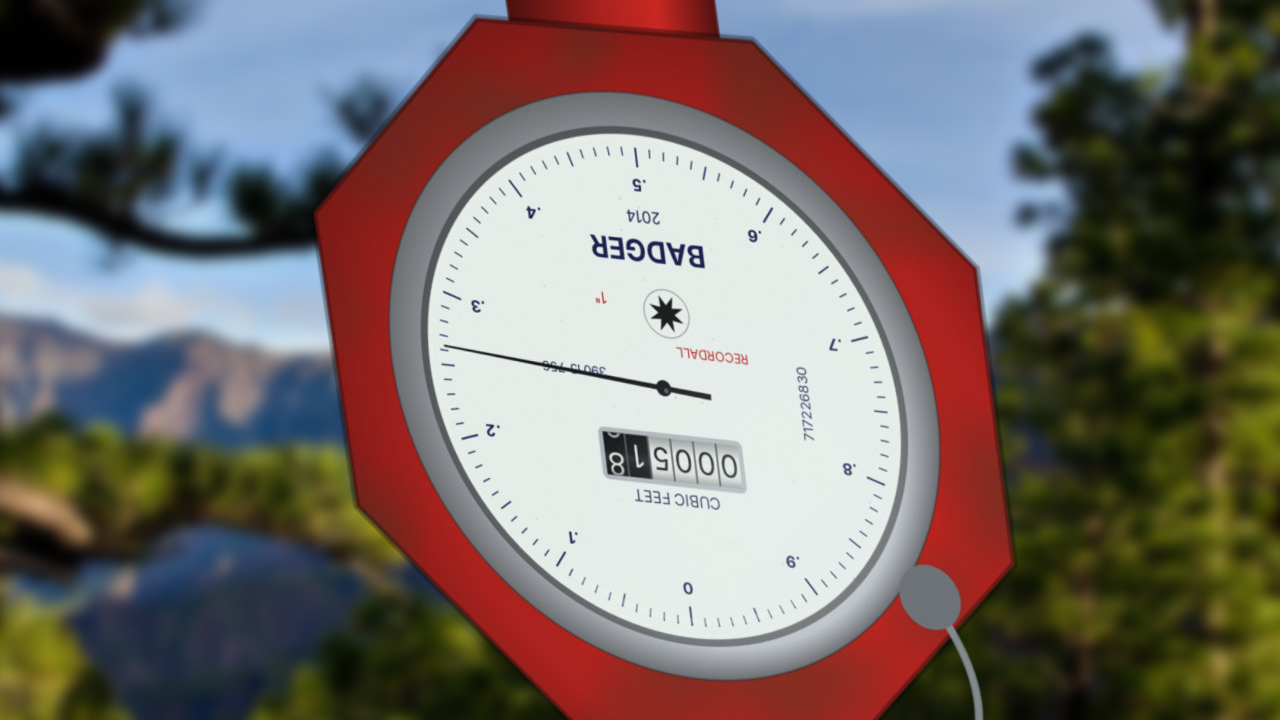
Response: 518.26 ft³
